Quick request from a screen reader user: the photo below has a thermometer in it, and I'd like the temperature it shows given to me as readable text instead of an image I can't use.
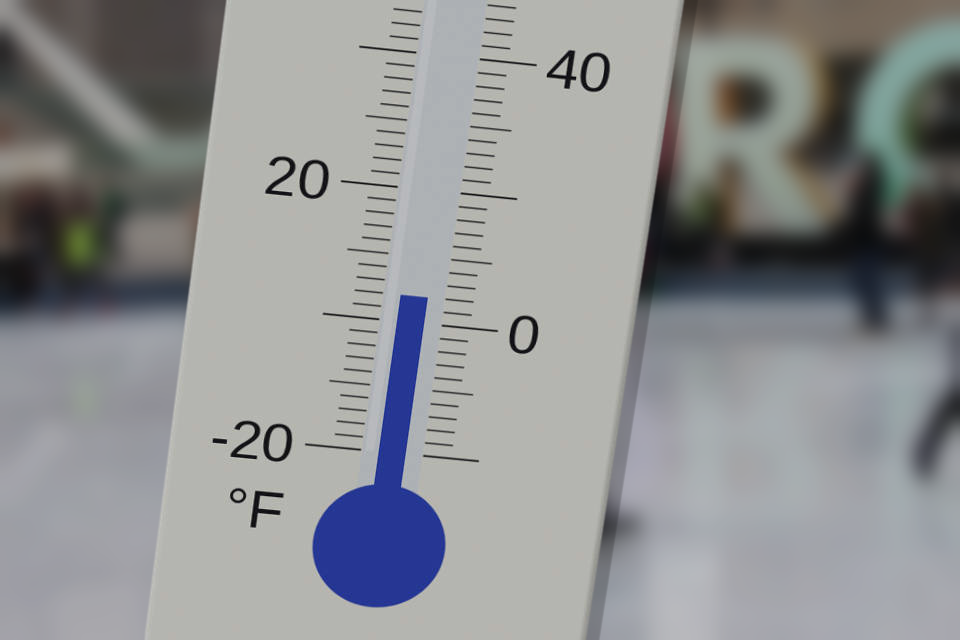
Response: 4 °F
